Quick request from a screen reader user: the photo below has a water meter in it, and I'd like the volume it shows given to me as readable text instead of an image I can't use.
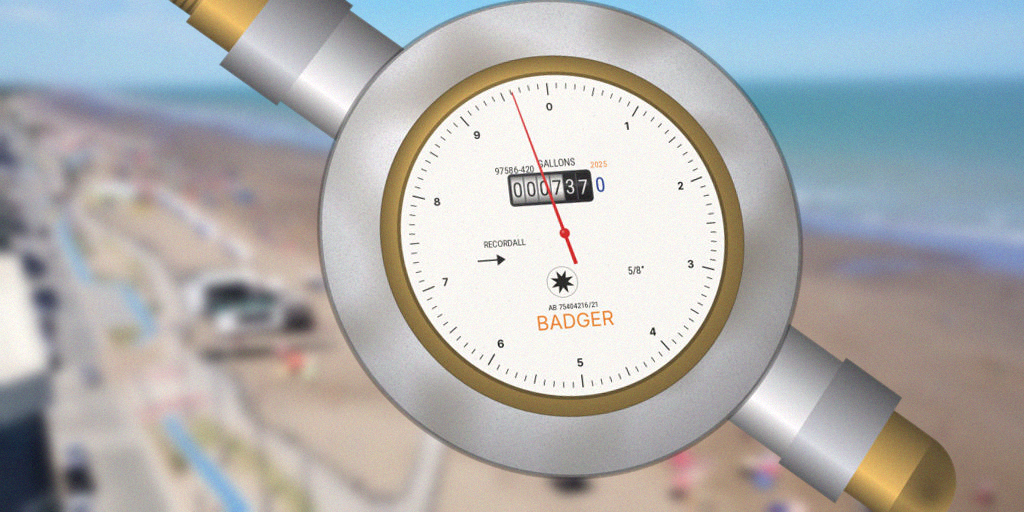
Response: 7369.6 gal
